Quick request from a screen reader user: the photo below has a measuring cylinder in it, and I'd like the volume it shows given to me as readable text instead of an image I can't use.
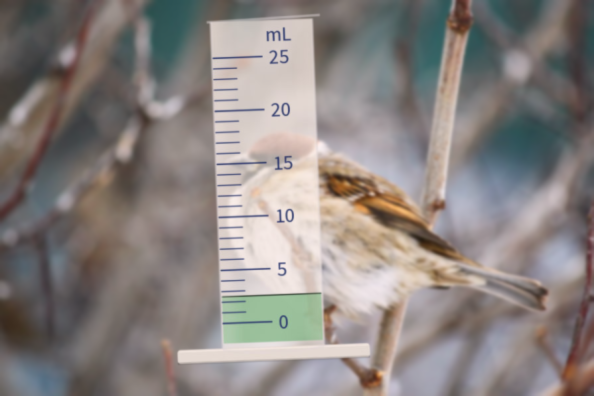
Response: 2.5 mL
